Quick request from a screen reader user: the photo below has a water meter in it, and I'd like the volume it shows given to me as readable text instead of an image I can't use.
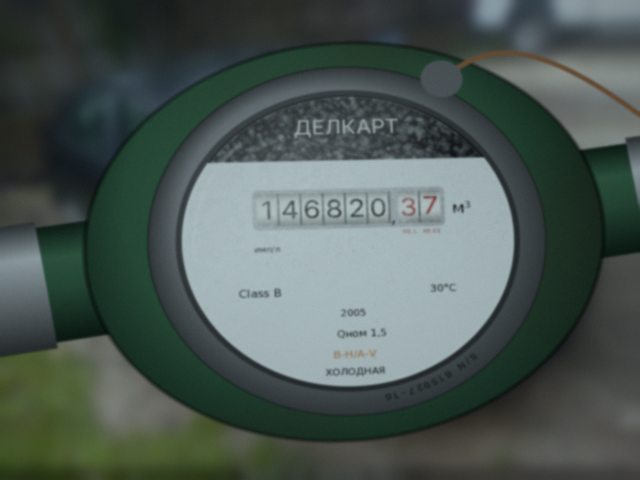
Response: 146820.37 m³
